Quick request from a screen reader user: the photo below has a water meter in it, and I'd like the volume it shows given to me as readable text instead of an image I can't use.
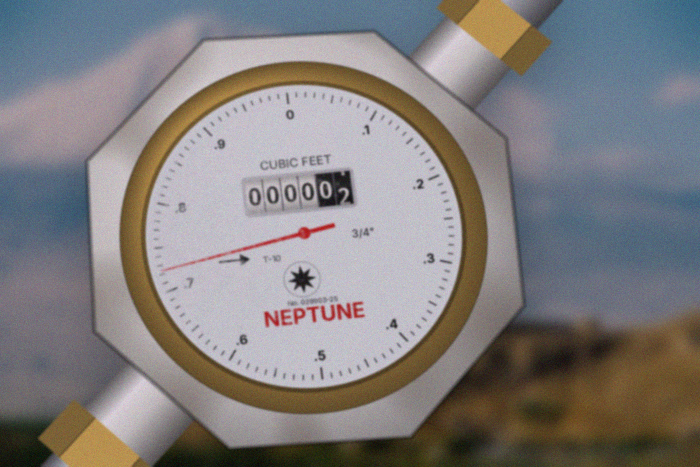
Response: 1.72 ft³
